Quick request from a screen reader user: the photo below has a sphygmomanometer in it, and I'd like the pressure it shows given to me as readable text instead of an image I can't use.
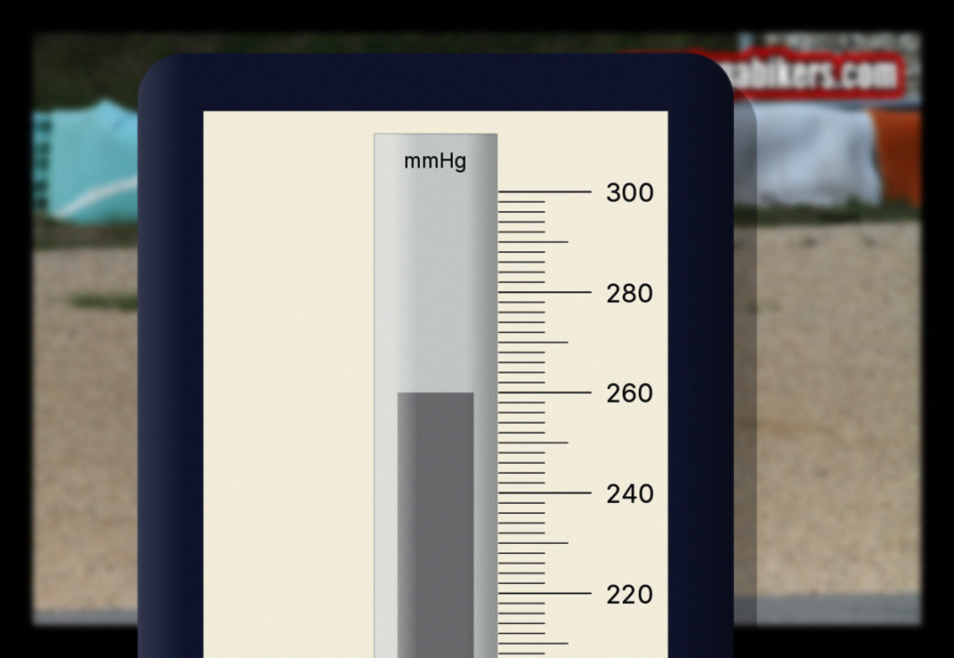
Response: 260 mmHg
